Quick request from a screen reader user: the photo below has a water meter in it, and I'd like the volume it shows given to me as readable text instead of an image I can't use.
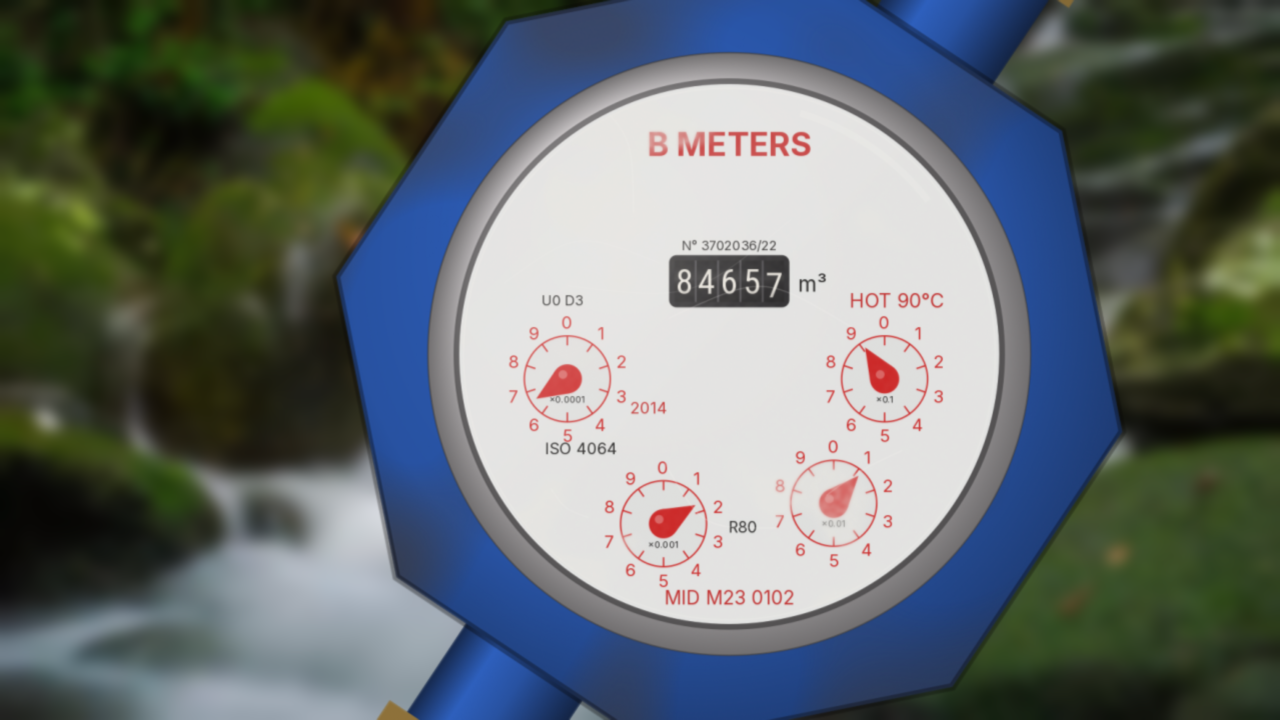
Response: 84656.9116 m³
